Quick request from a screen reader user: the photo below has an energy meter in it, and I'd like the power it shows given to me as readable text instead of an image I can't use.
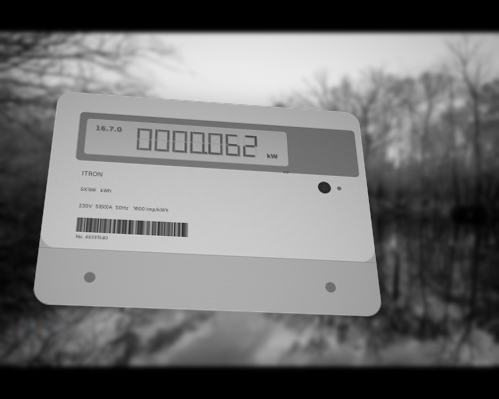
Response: 0.062 kW
